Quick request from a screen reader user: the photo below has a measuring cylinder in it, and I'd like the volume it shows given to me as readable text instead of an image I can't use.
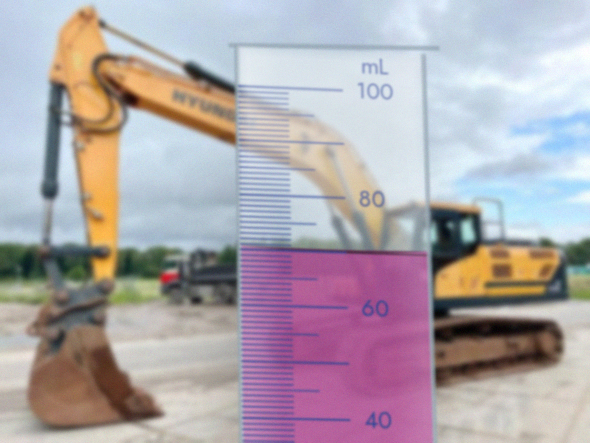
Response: 70 mL
